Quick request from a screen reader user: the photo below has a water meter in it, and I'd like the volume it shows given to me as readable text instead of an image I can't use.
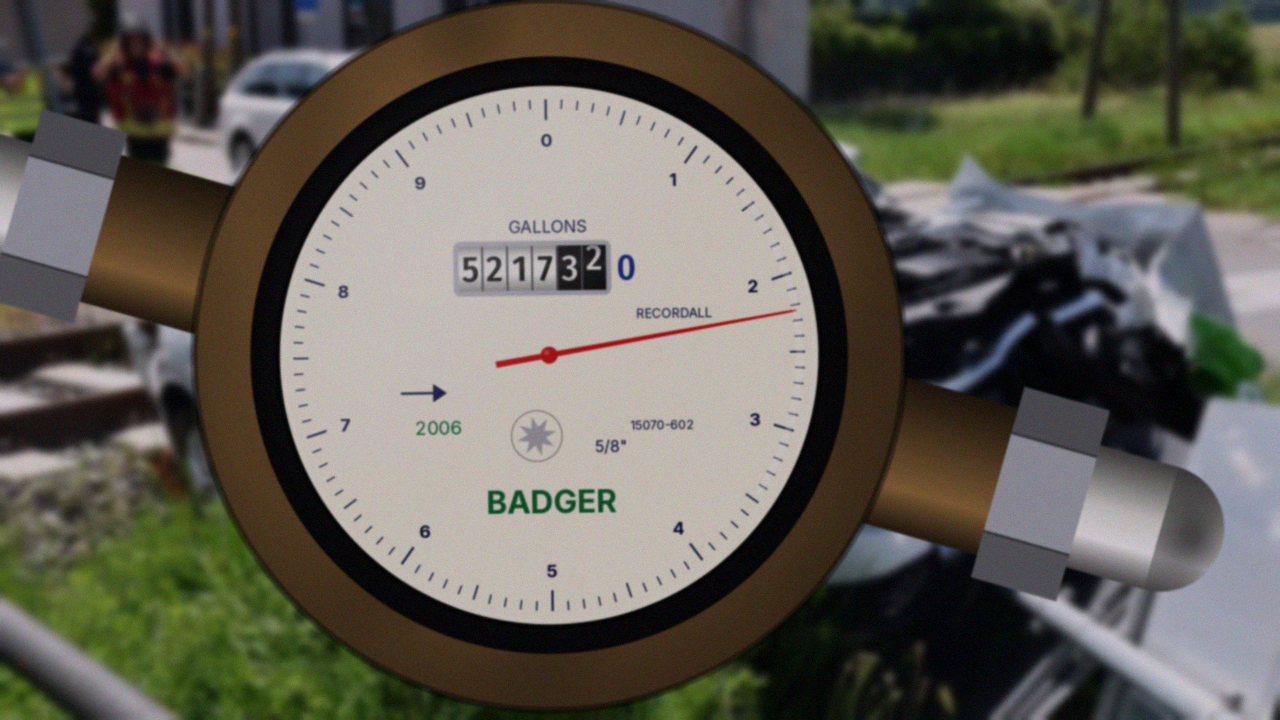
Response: 5217322.2 gal
